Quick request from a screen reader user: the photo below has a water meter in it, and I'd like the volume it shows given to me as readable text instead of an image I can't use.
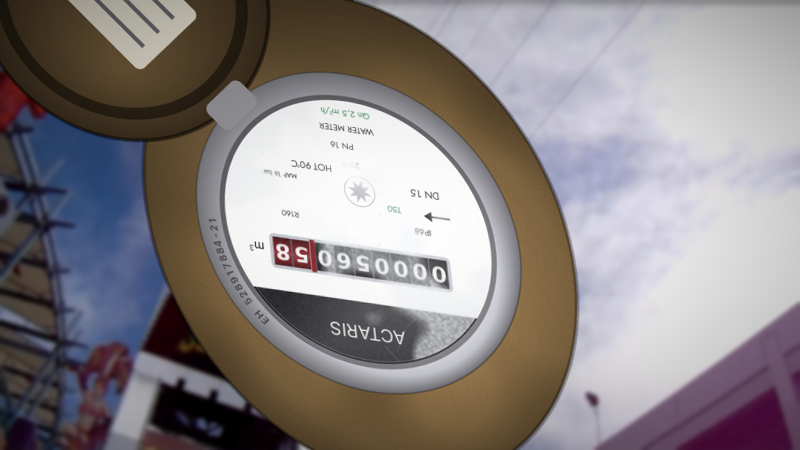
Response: 560.58 m³
